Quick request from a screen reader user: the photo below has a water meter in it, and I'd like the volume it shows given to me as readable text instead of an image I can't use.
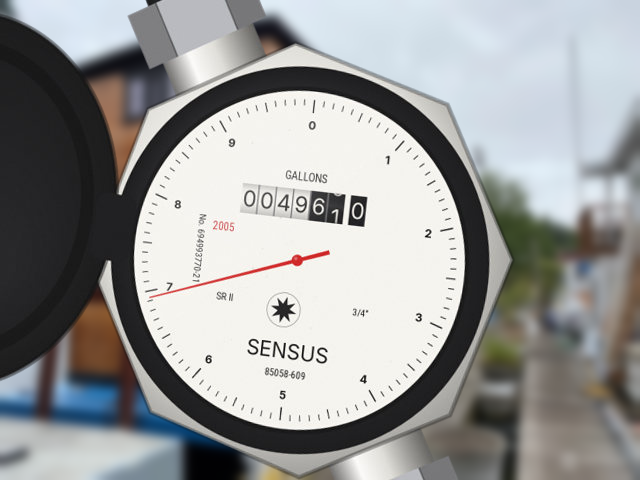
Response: 49606.9 gal
